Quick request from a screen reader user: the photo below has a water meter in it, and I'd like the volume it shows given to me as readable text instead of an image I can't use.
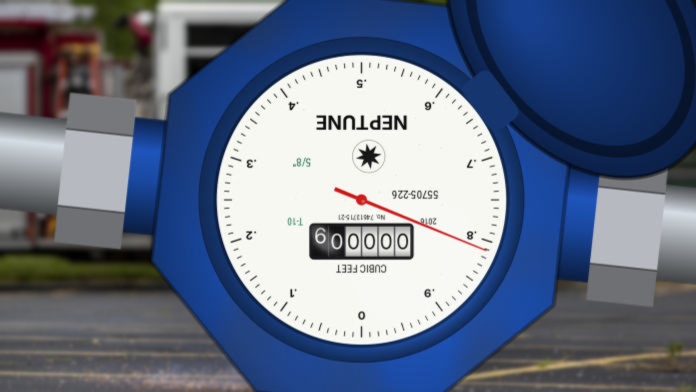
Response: 8.81 ft³
